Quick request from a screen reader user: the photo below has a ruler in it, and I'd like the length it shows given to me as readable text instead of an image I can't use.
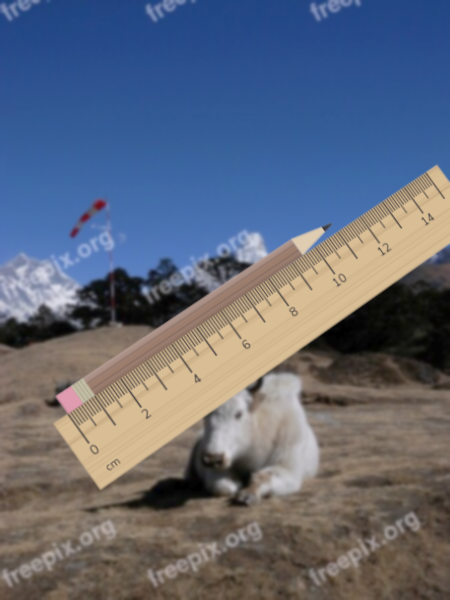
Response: 11 cm
